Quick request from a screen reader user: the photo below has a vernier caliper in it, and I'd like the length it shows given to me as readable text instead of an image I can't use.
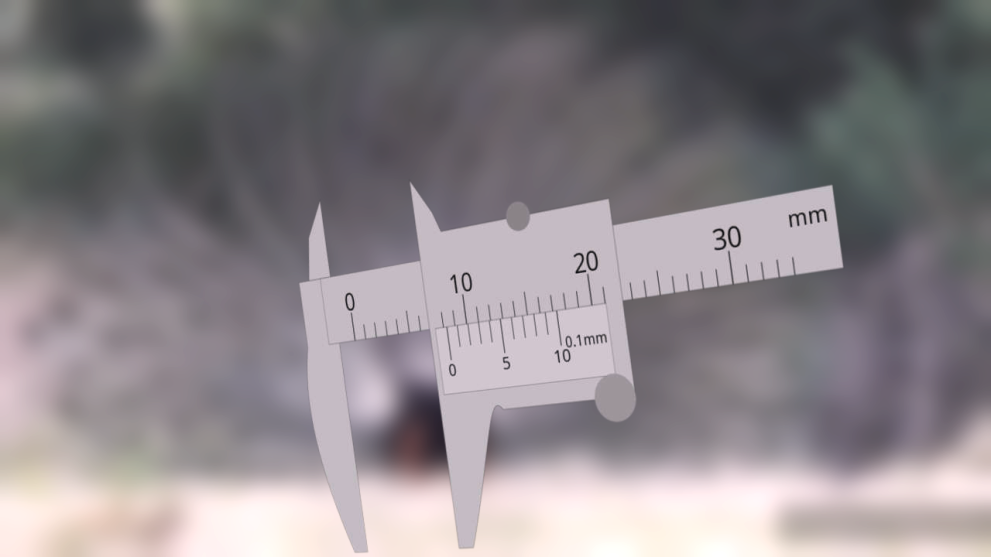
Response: 8.3 mm
